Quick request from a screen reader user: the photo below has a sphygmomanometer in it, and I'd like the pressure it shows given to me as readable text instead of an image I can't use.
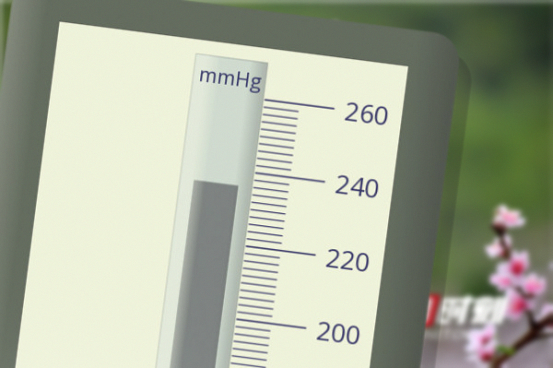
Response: 236 mmHg
